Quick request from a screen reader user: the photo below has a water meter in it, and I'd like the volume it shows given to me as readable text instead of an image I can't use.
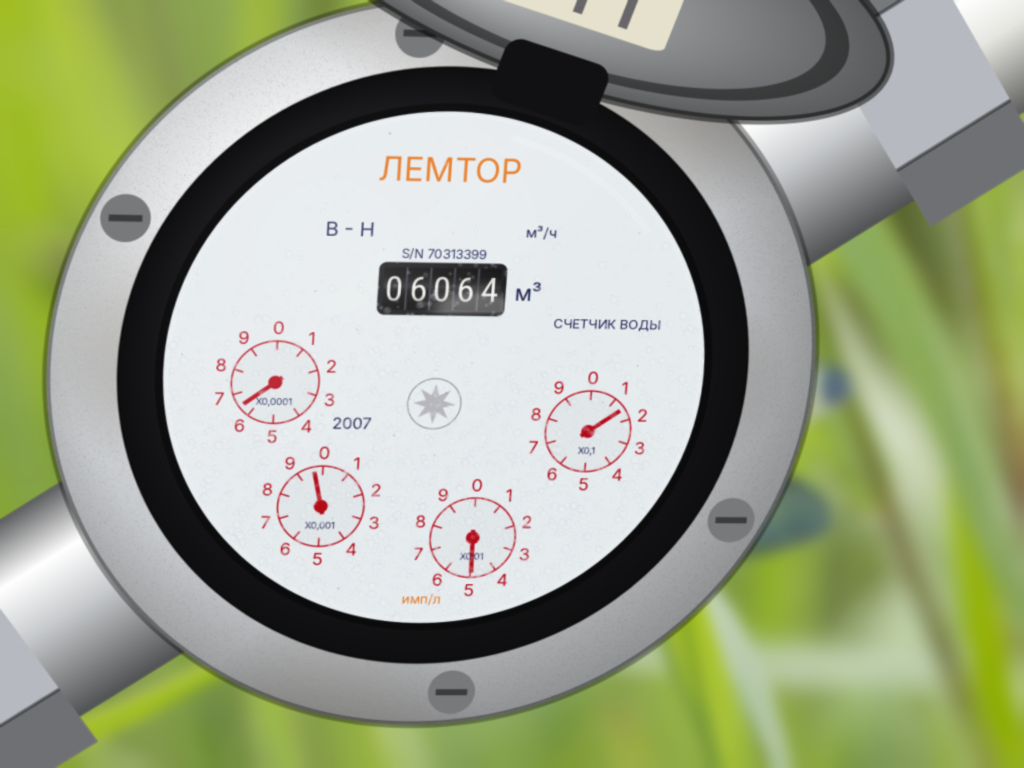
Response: 6064.1496 m³
